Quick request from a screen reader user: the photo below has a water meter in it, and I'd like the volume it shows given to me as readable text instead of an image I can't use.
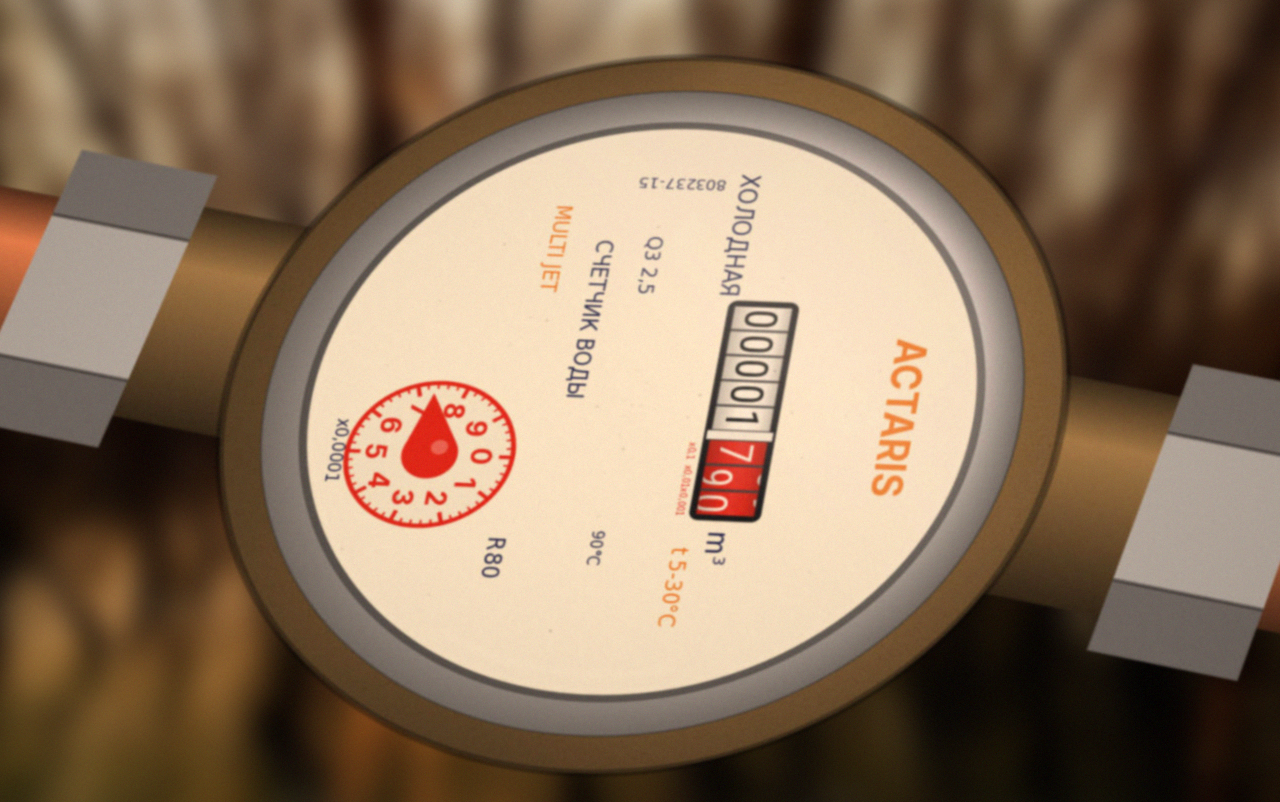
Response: 1.7897 m³
